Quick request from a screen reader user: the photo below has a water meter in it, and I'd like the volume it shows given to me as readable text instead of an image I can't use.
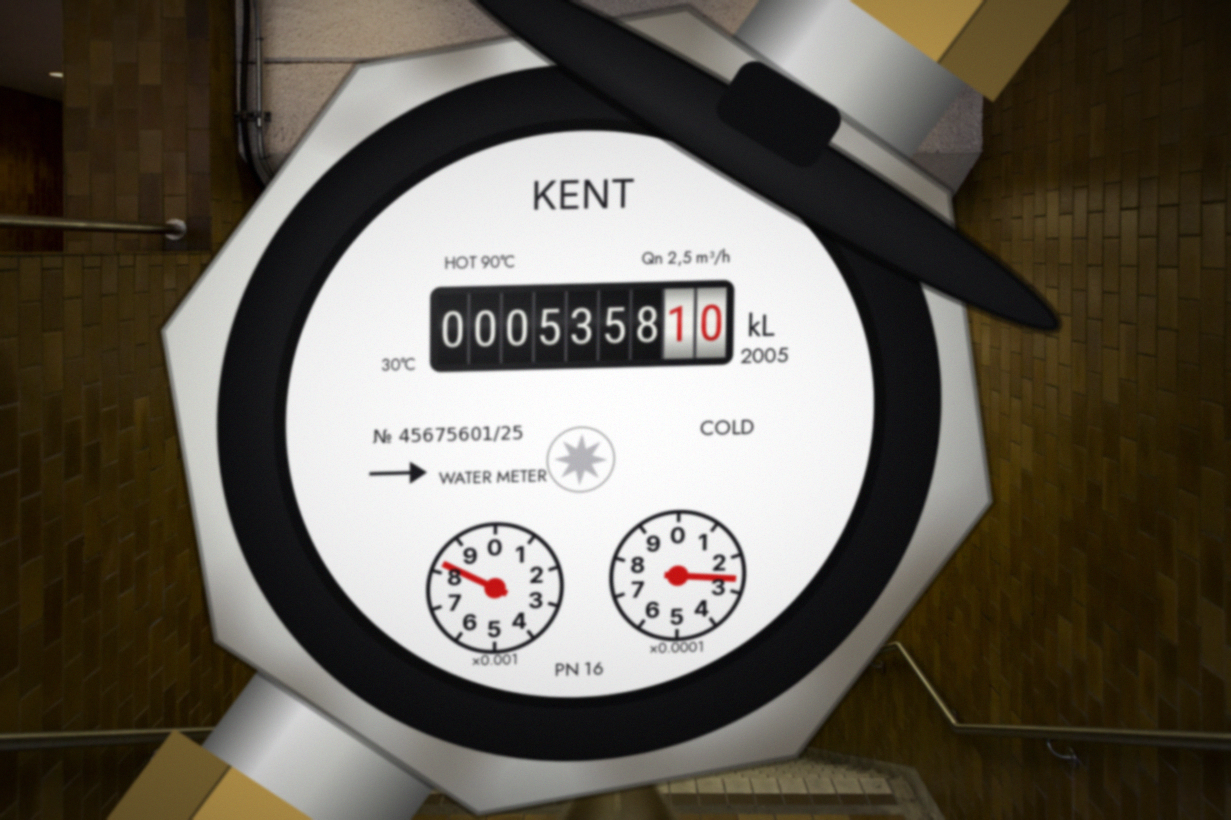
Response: 5358.1082 kL
